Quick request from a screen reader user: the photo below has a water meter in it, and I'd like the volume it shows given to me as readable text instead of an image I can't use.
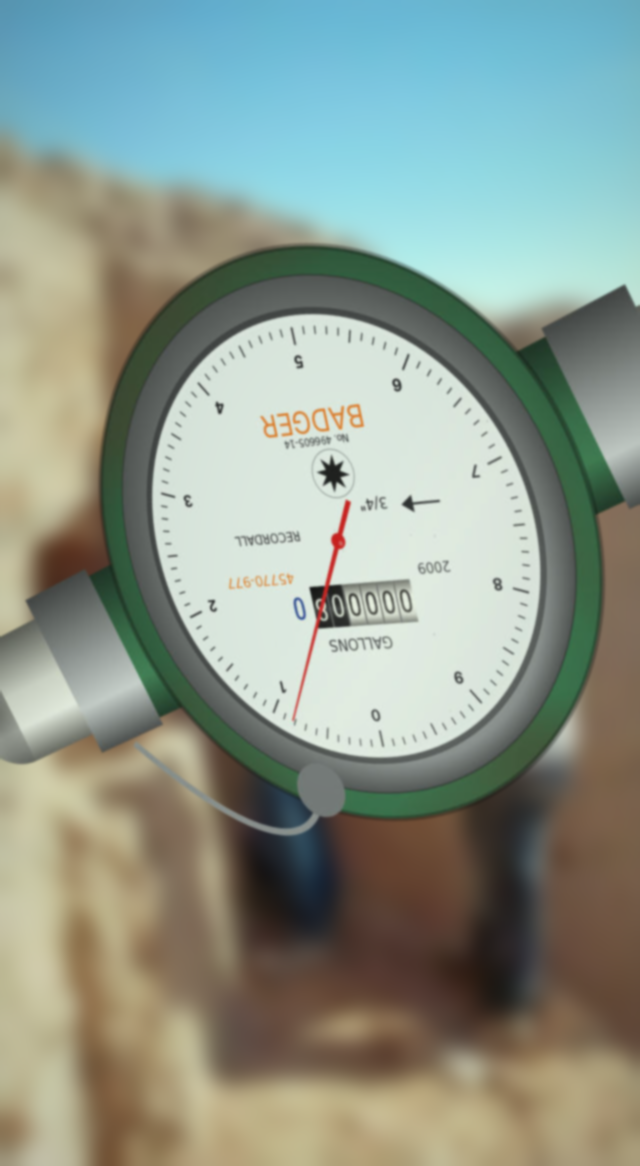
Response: 80.8 gal
